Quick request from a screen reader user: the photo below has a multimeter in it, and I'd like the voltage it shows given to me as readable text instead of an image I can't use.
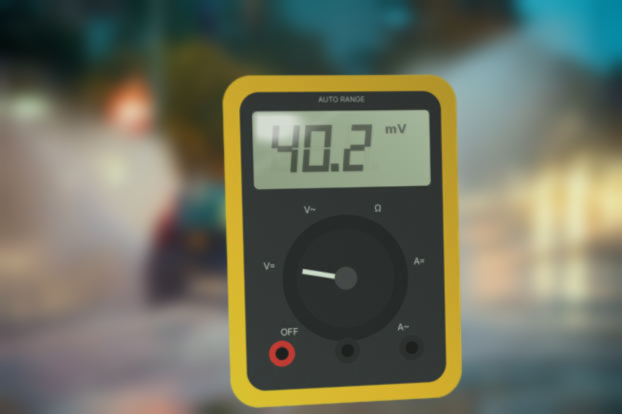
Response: 40.2 mV
